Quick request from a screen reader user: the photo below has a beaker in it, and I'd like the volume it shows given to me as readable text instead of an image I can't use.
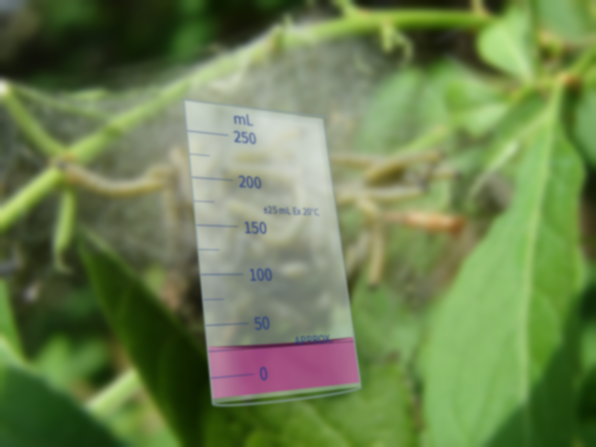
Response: 25 mL
